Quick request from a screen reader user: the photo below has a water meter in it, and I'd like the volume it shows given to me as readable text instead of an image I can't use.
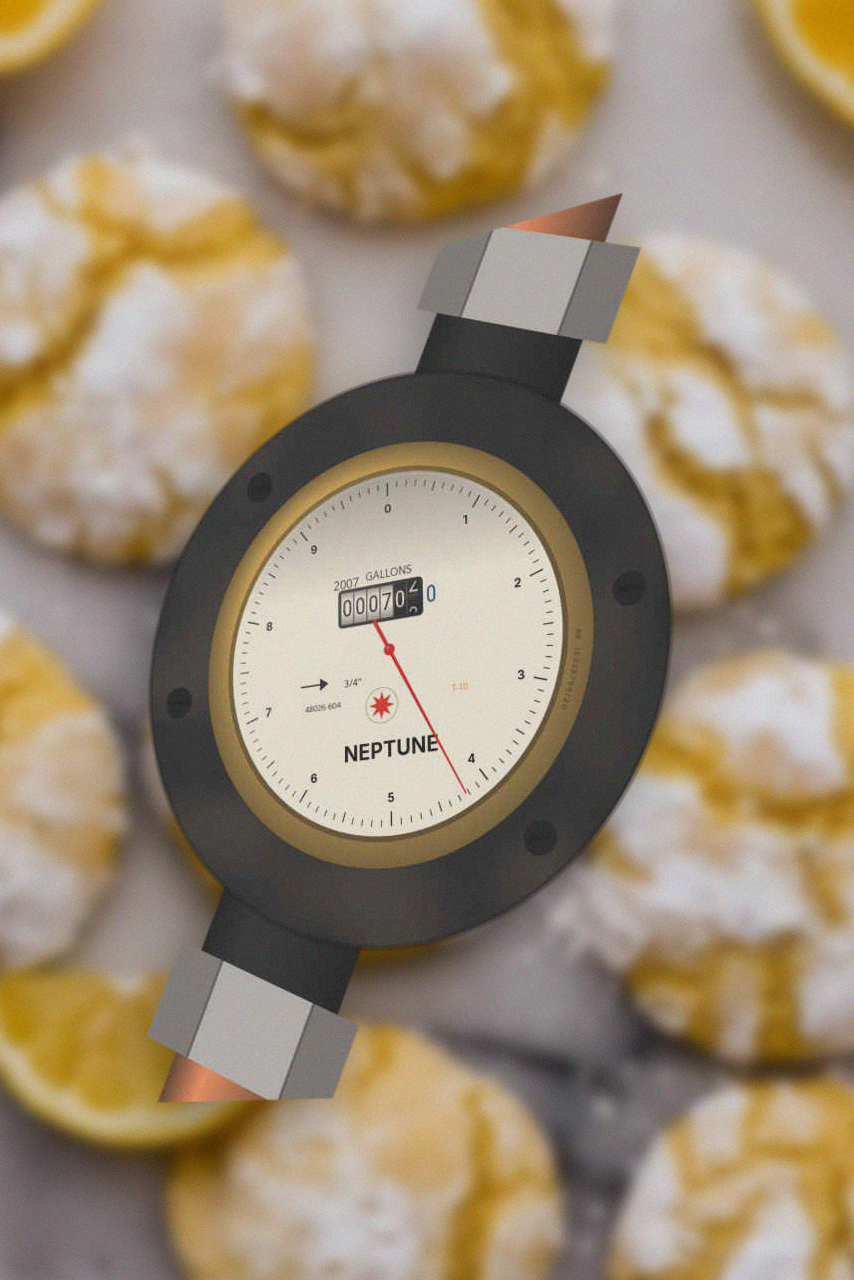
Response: 7024.2 gal
